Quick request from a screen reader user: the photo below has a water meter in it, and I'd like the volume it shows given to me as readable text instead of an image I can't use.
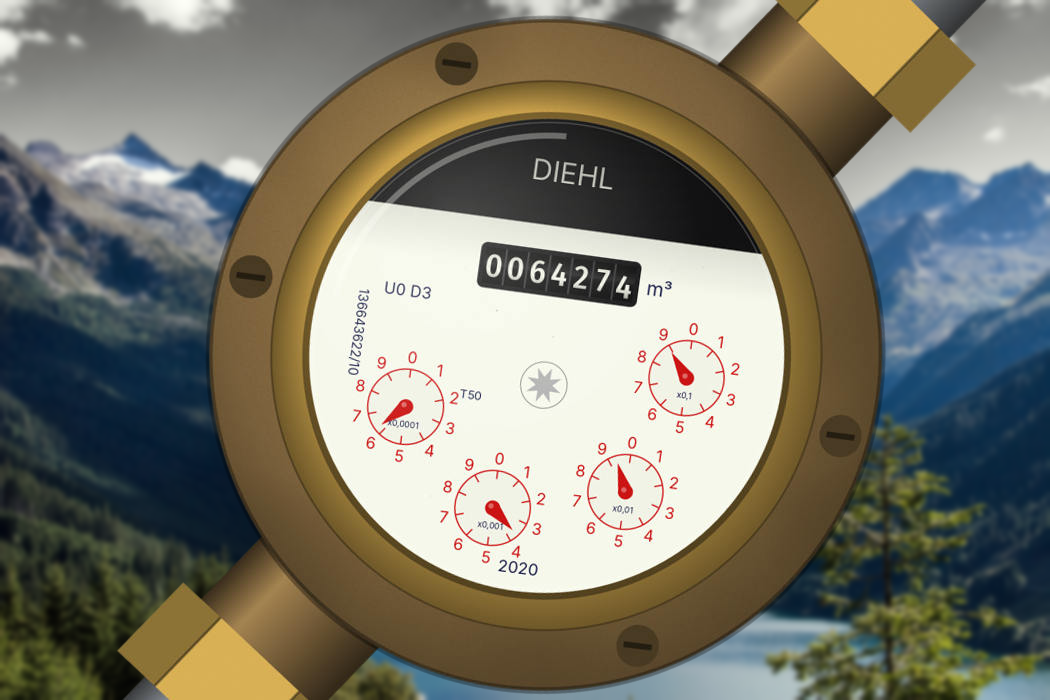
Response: 64273.8936 m³
